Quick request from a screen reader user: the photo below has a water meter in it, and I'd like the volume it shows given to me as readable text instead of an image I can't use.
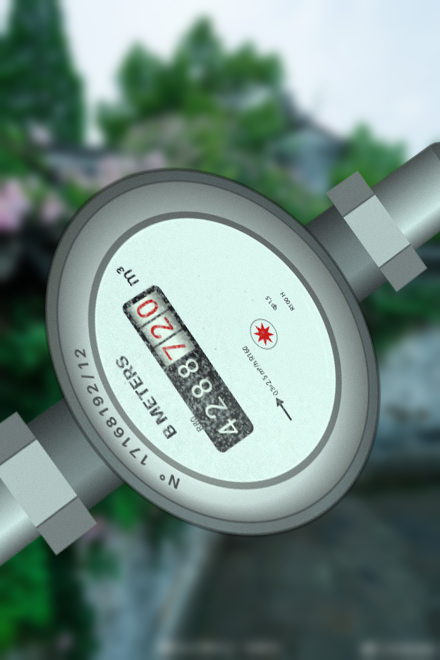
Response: 4288.720 m³
